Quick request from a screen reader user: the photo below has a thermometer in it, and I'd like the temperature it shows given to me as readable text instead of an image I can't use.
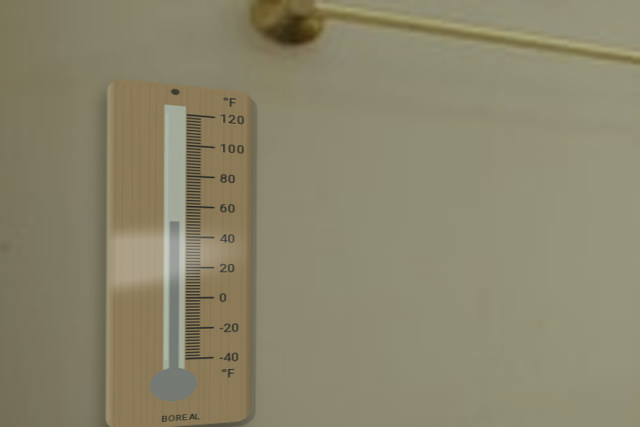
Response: 50 °F
